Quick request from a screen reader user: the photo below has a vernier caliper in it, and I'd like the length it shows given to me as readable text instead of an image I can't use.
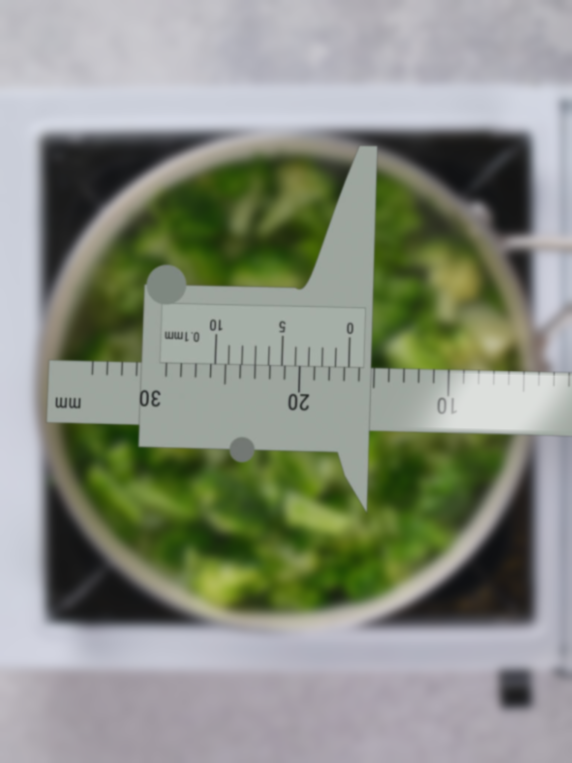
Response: 16.7 mm
